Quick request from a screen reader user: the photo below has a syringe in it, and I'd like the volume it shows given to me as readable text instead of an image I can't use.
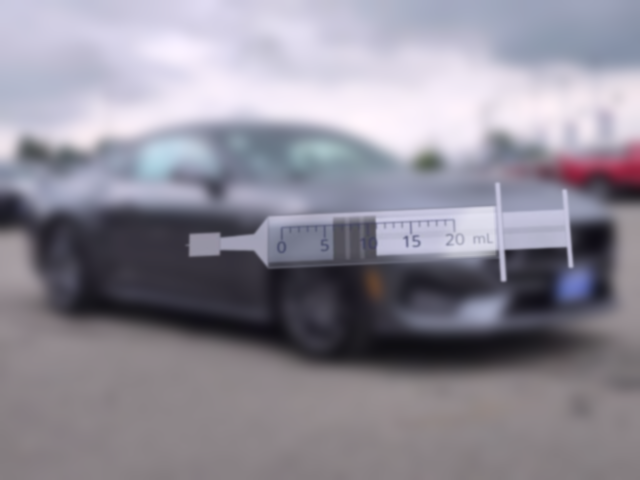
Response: 6 mL
